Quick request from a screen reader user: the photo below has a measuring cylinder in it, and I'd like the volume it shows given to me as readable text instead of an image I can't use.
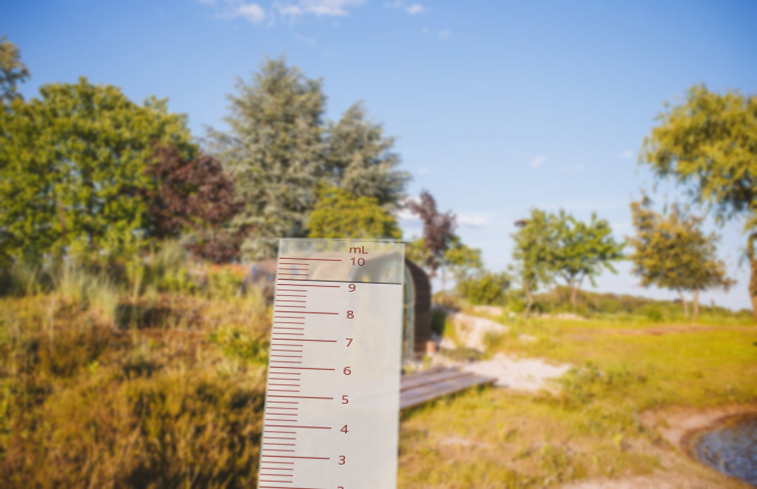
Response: 9.2 mL
